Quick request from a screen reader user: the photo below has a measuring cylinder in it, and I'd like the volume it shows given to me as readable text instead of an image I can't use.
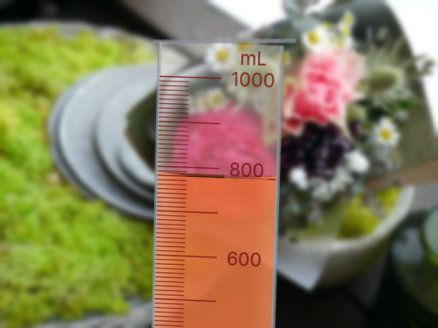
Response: 780 mL
